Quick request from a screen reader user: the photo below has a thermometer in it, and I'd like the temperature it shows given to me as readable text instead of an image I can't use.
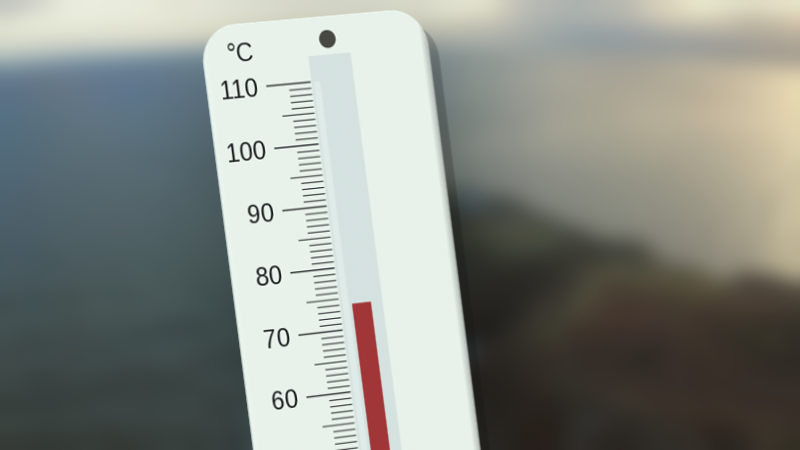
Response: 74 °C
